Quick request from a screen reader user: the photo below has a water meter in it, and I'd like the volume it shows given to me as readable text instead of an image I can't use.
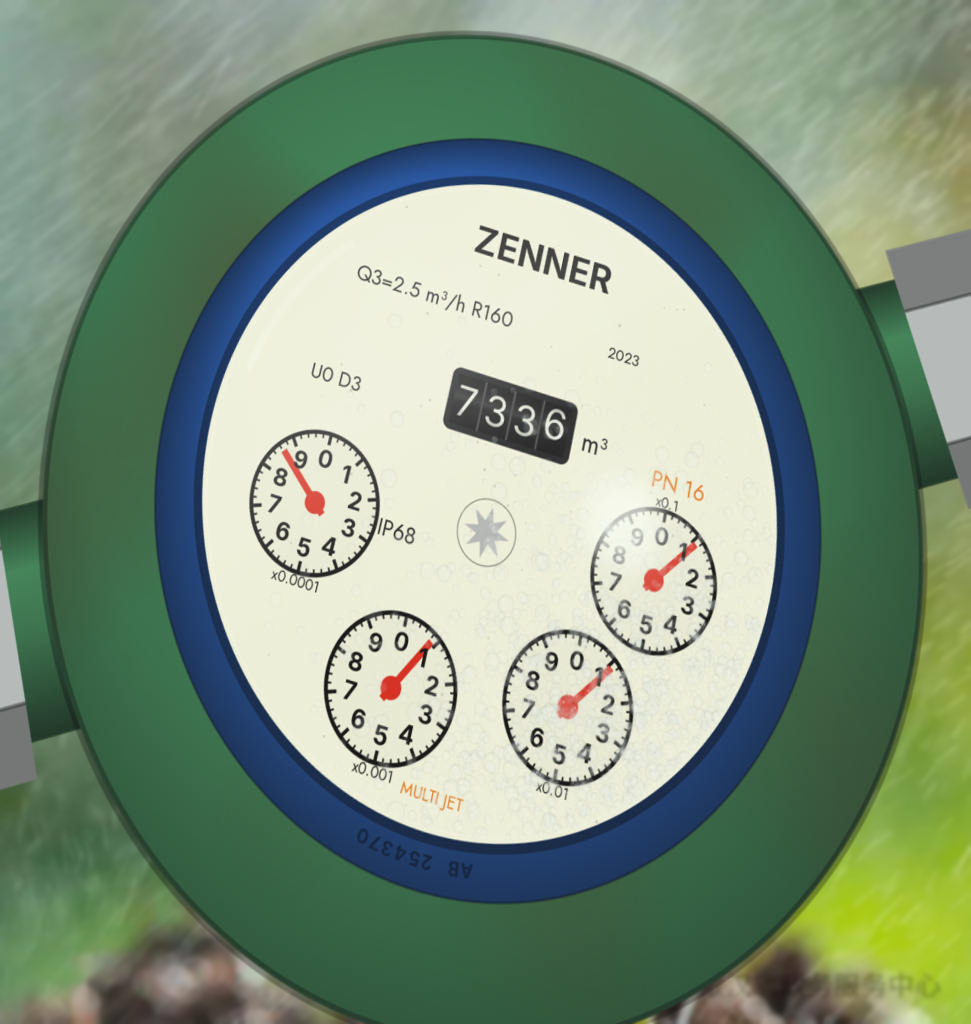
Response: 7336.1108 m³
